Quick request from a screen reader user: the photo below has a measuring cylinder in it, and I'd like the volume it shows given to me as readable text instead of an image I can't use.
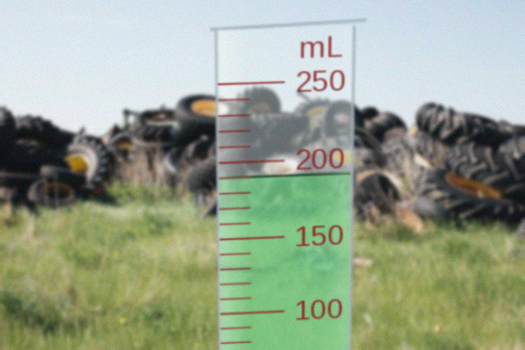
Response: 190 mL
